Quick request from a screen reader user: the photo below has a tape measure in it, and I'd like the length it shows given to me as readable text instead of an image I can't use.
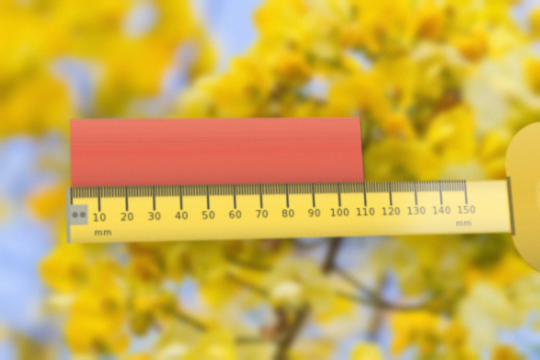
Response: 110 mm
